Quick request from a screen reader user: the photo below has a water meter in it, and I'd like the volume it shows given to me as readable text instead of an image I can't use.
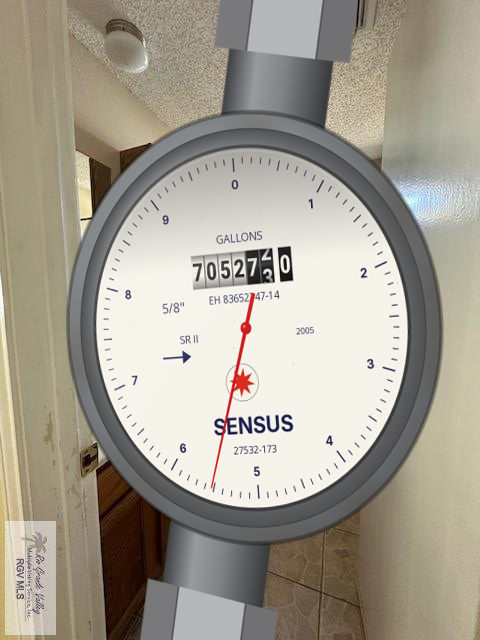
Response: 7052725.5 gal
